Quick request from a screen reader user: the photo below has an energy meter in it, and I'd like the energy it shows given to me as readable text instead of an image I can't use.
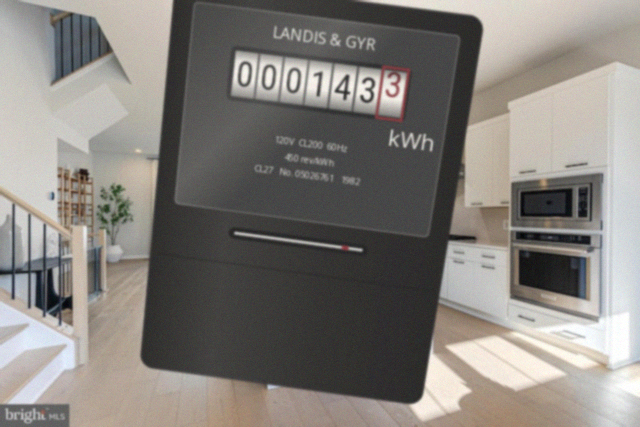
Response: 143.3 kWh
